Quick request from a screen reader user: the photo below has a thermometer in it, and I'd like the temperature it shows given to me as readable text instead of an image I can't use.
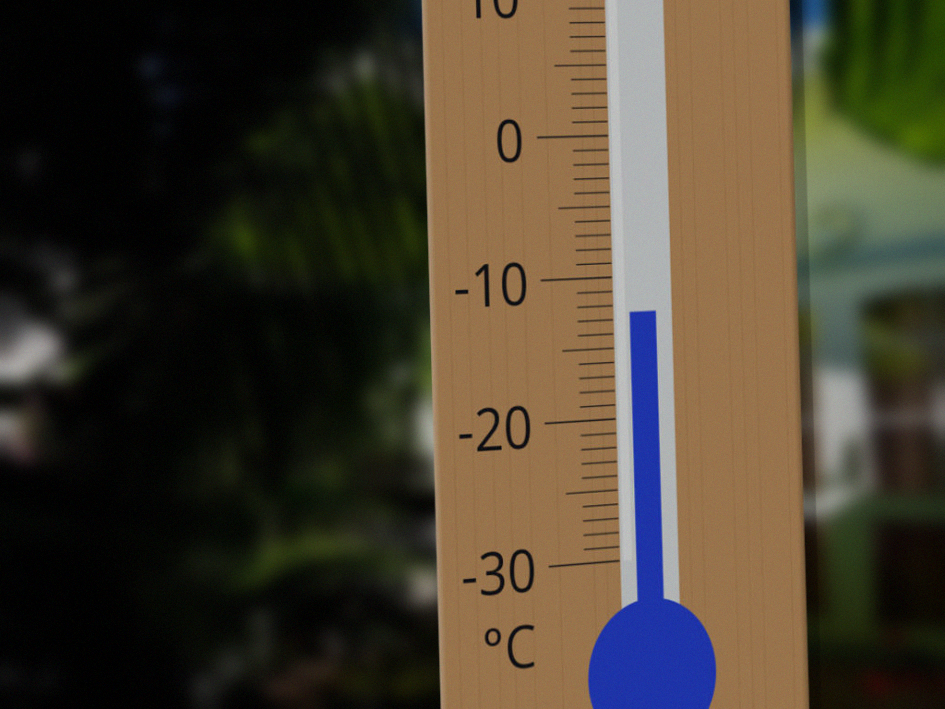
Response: -12.5 °C
